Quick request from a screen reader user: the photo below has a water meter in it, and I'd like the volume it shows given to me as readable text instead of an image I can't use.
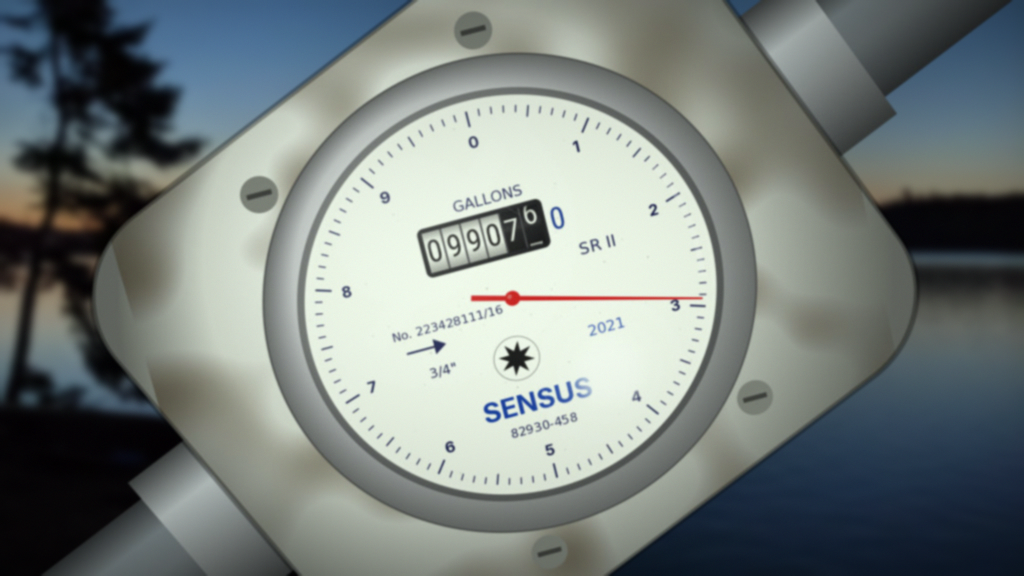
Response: 990762.9 gal
